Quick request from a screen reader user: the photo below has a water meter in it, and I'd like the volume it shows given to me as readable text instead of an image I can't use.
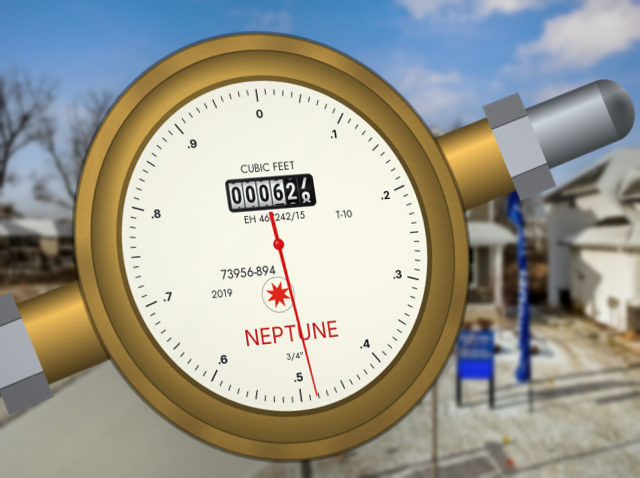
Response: 627.48 ft³
